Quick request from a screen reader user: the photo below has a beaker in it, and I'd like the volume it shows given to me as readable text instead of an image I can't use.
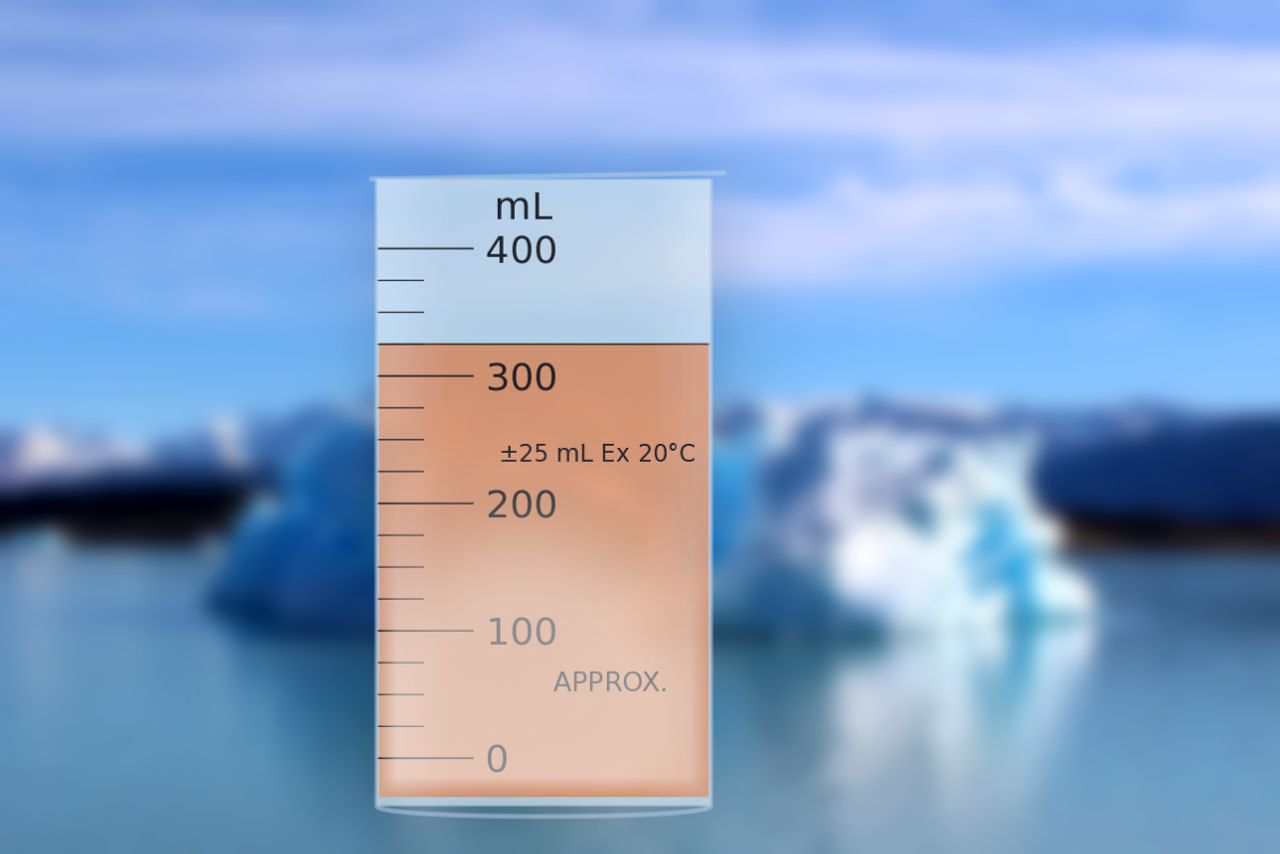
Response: 325 mL
